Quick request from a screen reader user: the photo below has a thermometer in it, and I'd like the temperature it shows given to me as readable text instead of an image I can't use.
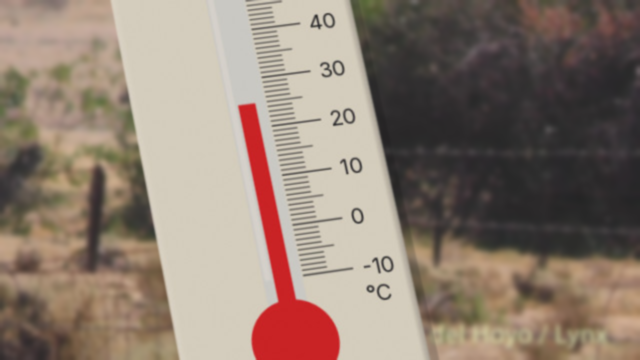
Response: 25 °C
